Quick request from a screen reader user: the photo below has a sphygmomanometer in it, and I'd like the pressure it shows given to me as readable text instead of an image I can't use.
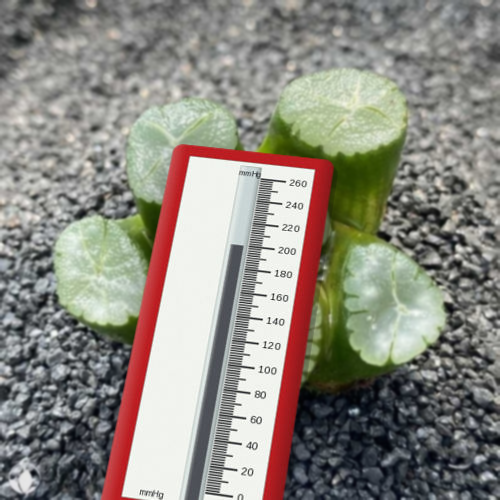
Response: 200 mmHg
